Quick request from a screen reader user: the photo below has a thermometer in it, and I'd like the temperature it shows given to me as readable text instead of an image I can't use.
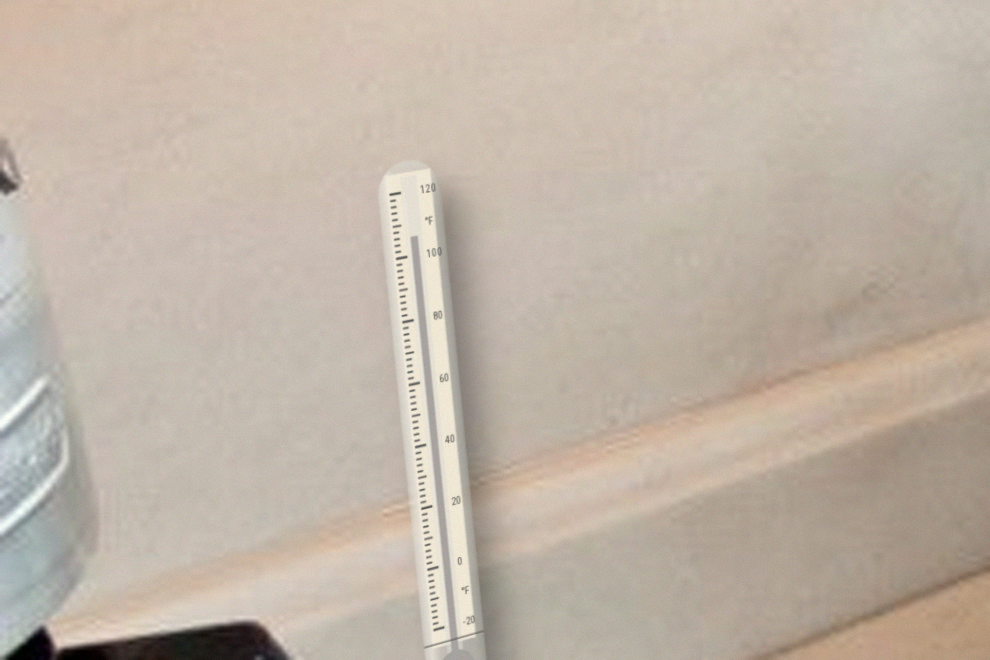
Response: 106 °F
